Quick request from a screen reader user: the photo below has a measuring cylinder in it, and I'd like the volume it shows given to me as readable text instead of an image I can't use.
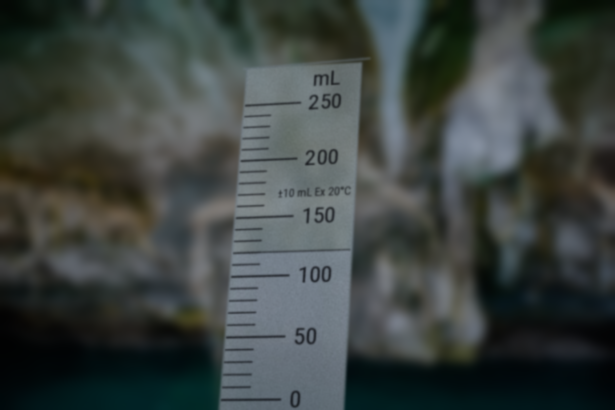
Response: 120 mL
